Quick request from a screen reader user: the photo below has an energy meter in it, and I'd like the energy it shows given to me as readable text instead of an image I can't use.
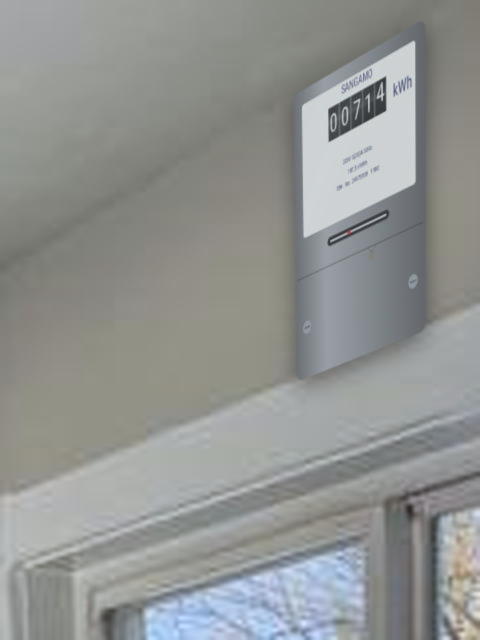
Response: 714 kWh
